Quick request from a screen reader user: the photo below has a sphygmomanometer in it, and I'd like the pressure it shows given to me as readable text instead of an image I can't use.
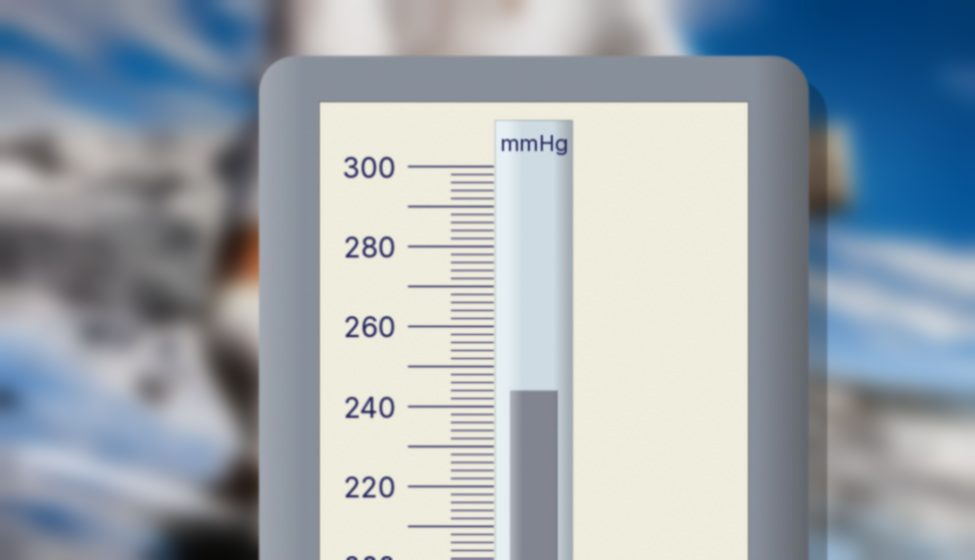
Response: 244 mmHg
